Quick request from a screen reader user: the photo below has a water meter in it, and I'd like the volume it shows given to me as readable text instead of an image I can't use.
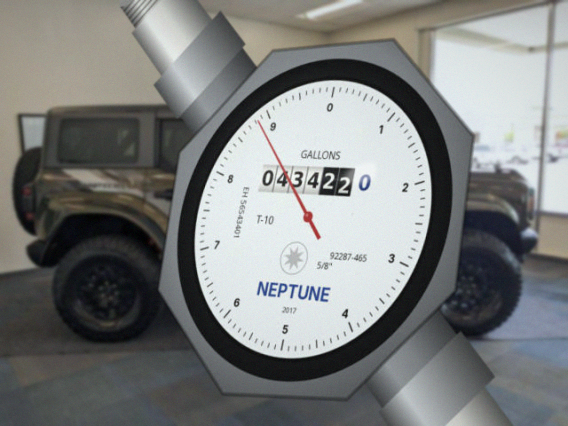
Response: 434218.8 gal
